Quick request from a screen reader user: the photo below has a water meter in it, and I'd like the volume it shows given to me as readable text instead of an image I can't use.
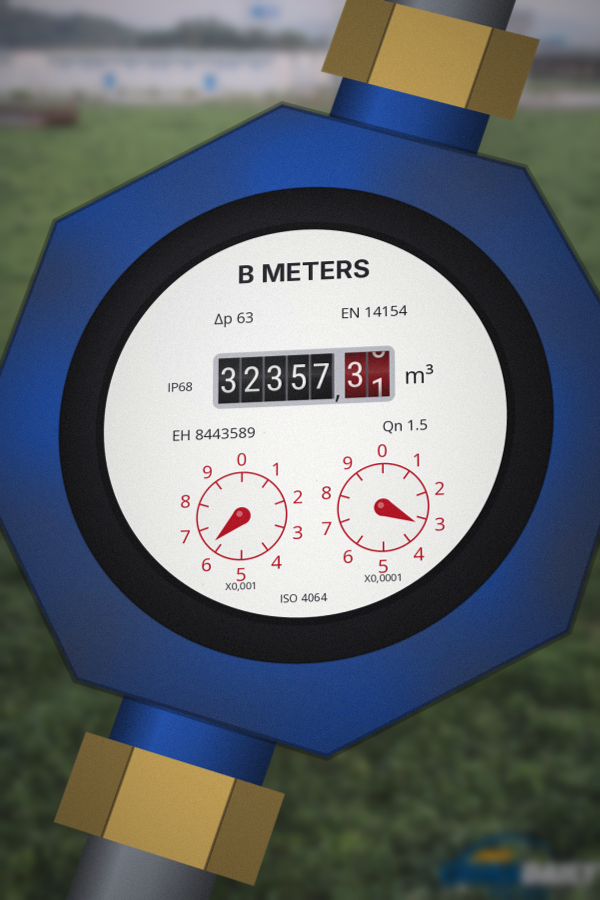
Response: 32357.3063 m³
